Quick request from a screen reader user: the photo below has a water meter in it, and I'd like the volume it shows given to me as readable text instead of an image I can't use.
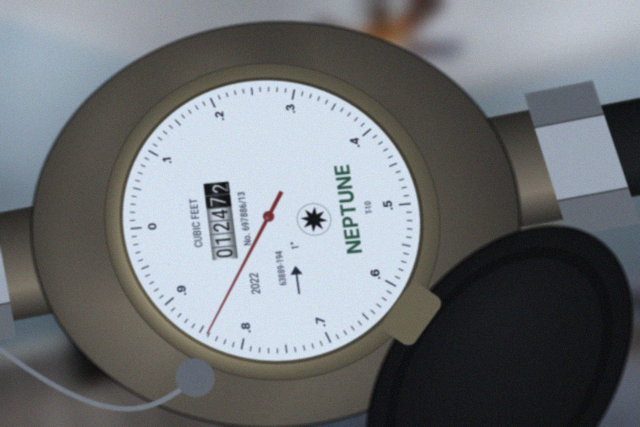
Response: 12471.84 ft³
